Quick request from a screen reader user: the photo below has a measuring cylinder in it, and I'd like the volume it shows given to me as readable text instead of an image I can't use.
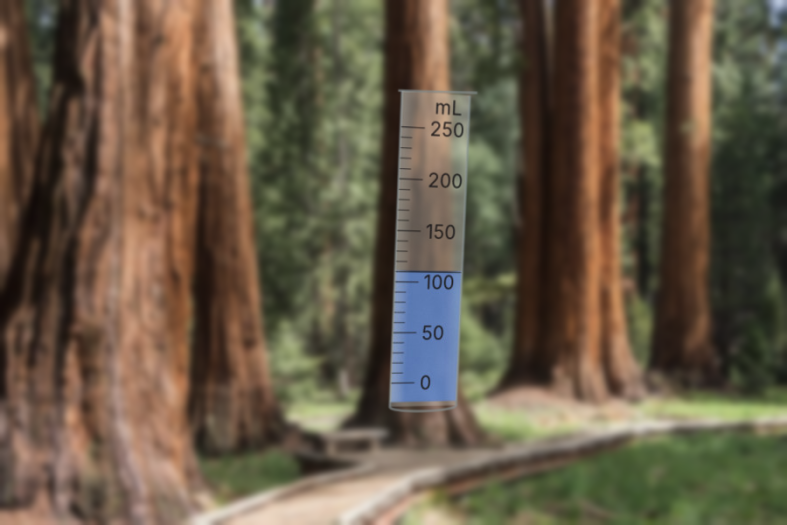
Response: 110 mL
